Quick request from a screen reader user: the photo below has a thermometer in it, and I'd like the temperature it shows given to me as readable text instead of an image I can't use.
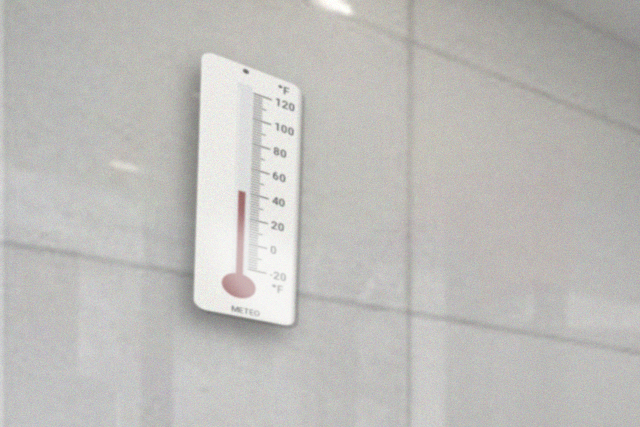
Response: 40 °F
